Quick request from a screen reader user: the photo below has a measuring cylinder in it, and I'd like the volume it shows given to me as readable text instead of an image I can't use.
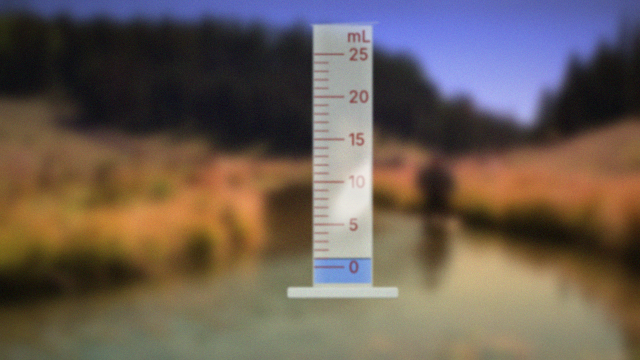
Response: 1 mL
